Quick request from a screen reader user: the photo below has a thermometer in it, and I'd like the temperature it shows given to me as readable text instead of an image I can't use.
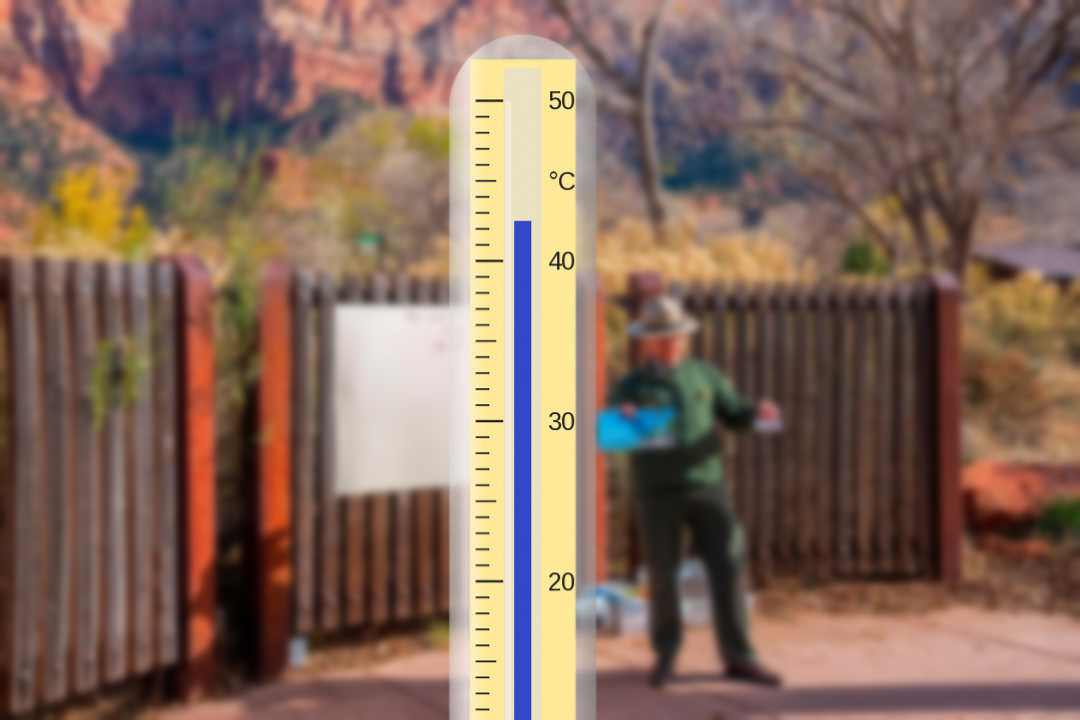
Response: 42.5 °C
